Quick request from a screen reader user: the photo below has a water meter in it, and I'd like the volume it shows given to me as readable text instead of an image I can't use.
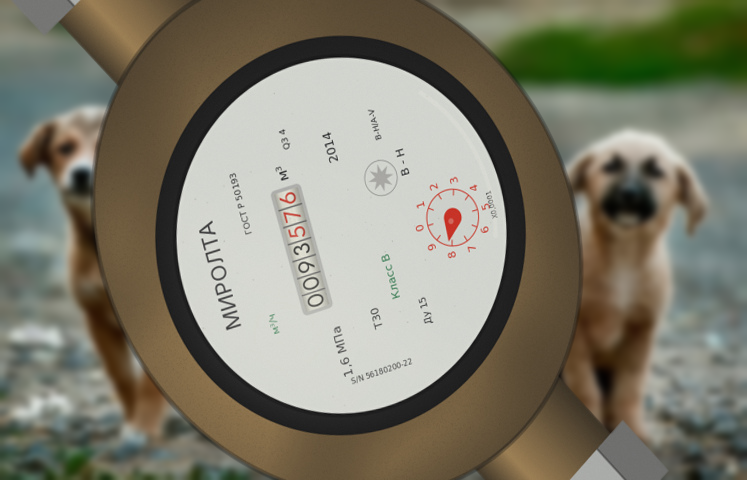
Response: 93.5768 m³
